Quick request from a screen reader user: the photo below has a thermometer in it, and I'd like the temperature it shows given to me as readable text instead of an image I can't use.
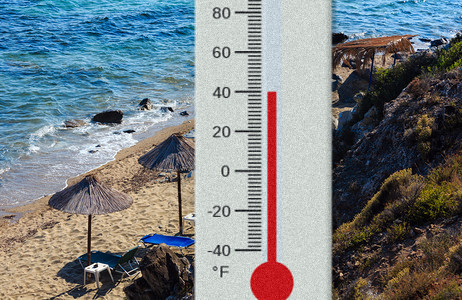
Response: 40 °F
